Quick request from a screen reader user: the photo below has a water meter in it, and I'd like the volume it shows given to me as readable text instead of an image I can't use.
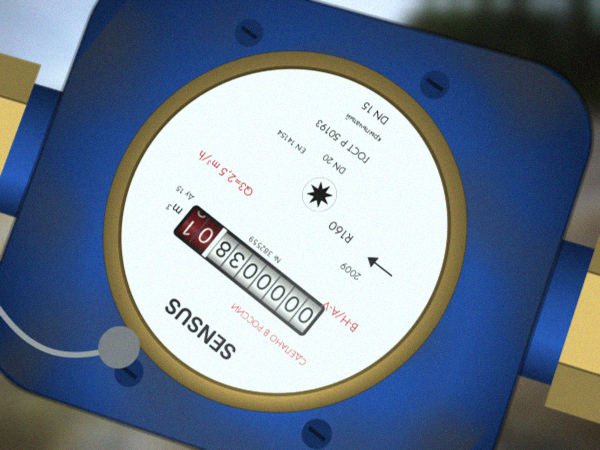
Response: 38.01 m³
